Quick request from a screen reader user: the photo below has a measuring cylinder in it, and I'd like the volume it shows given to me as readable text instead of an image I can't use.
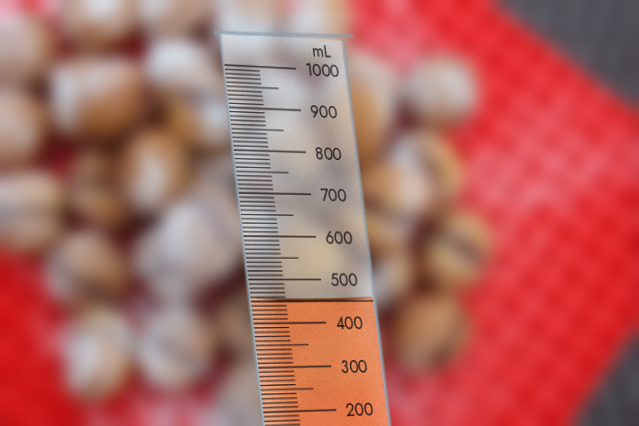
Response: 450 mL
